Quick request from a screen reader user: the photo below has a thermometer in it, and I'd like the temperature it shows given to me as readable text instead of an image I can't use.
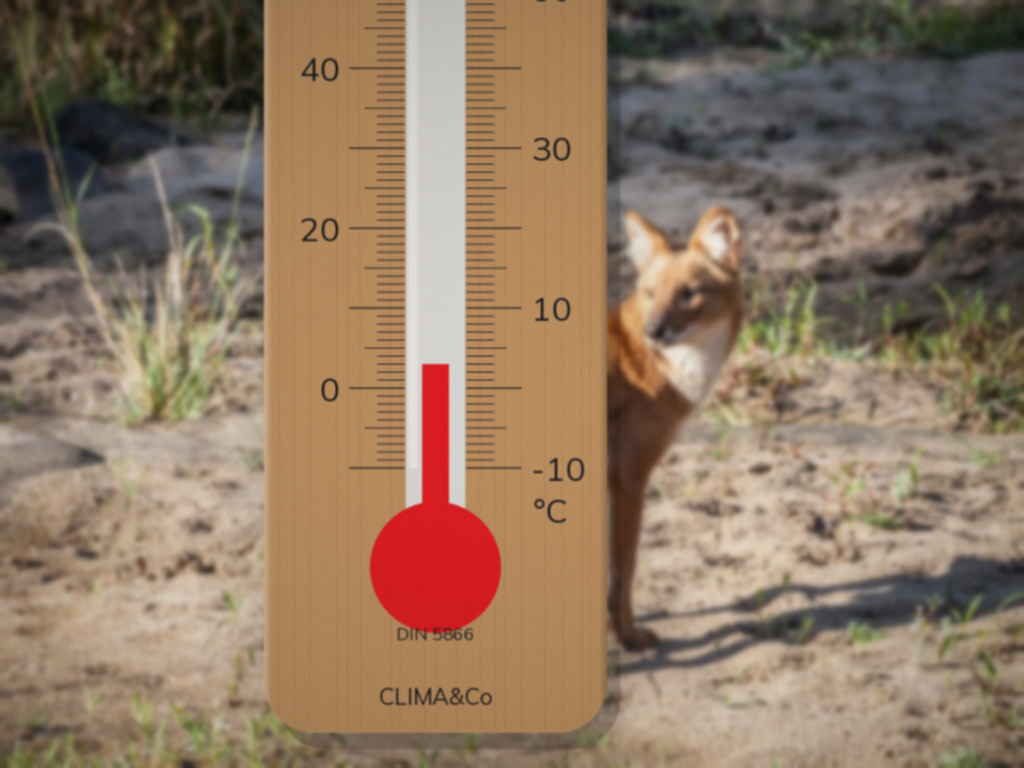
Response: 3 °C
